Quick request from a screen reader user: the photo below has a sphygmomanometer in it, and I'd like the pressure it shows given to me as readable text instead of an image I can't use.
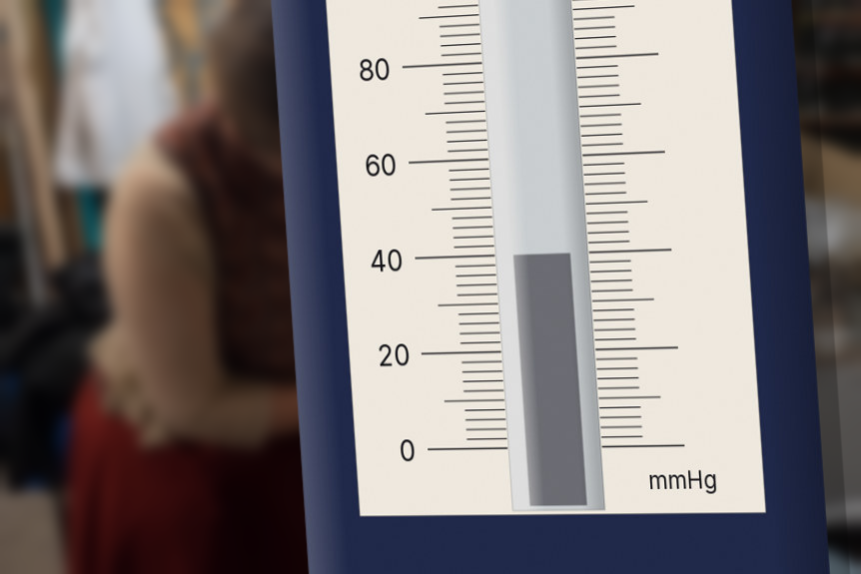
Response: 40 mmHg
